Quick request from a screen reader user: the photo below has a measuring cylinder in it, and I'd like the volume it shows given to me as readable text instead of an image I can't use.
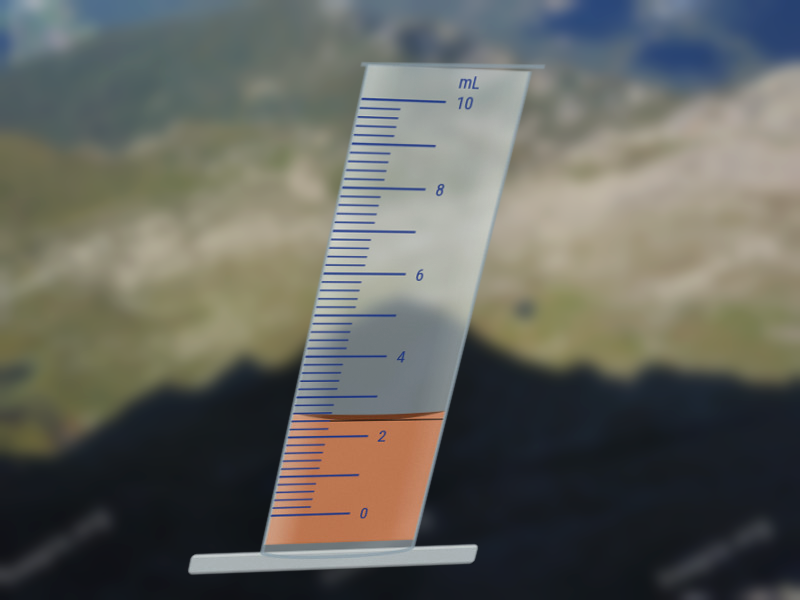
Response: 2.4 mL
